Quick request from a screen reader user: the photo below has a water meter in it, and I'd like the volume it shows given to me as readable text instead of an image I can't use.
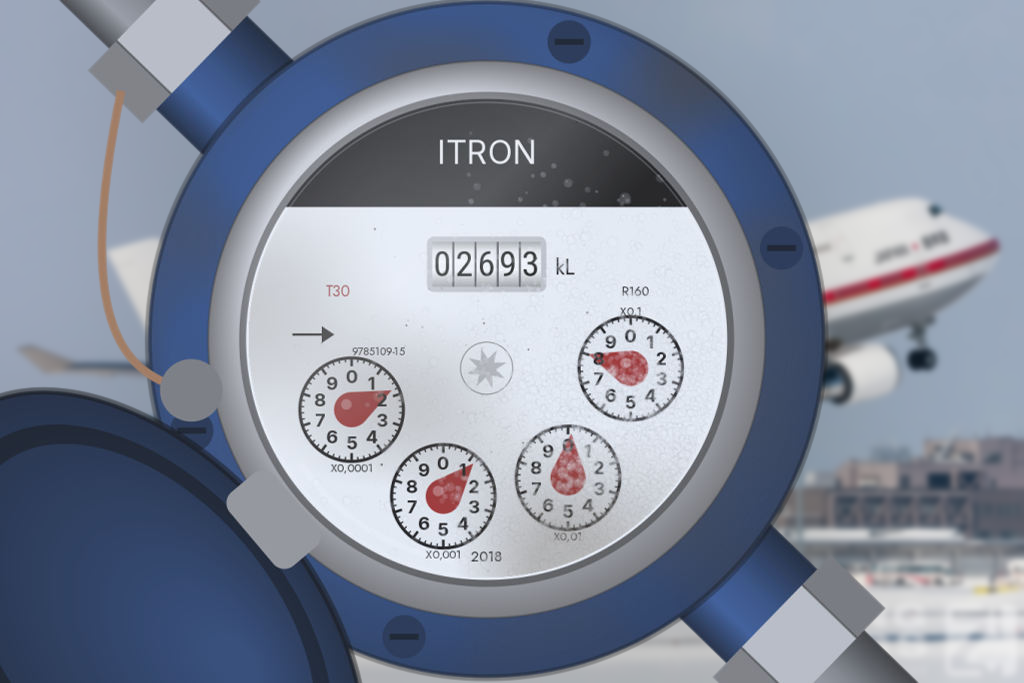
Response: 2693.8011 kL
